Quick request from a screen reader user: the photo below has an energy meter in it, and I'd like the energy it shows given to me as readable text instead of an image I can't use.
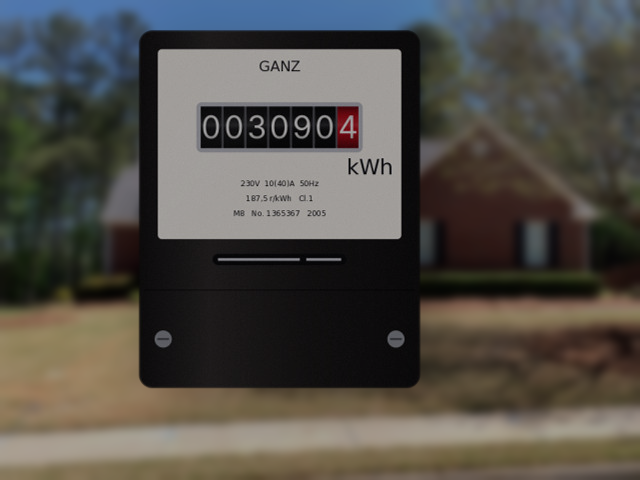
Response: 3090.4 kWh
